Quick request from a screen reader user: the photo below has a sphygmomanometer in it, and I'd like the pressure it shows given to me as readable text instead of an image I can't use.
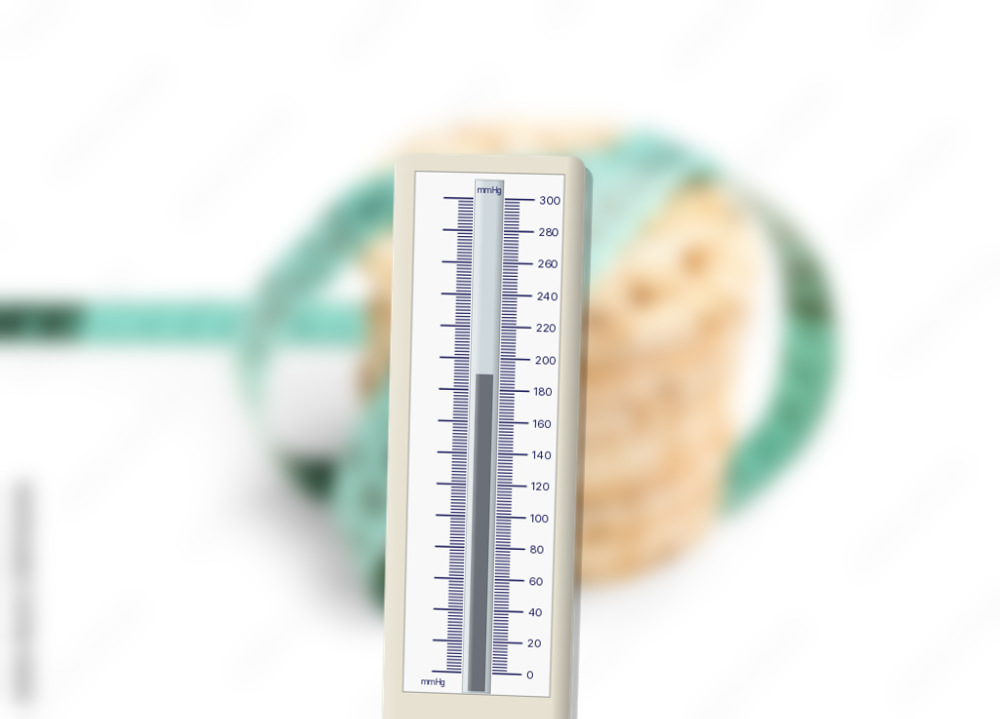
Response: 190 mmHg
